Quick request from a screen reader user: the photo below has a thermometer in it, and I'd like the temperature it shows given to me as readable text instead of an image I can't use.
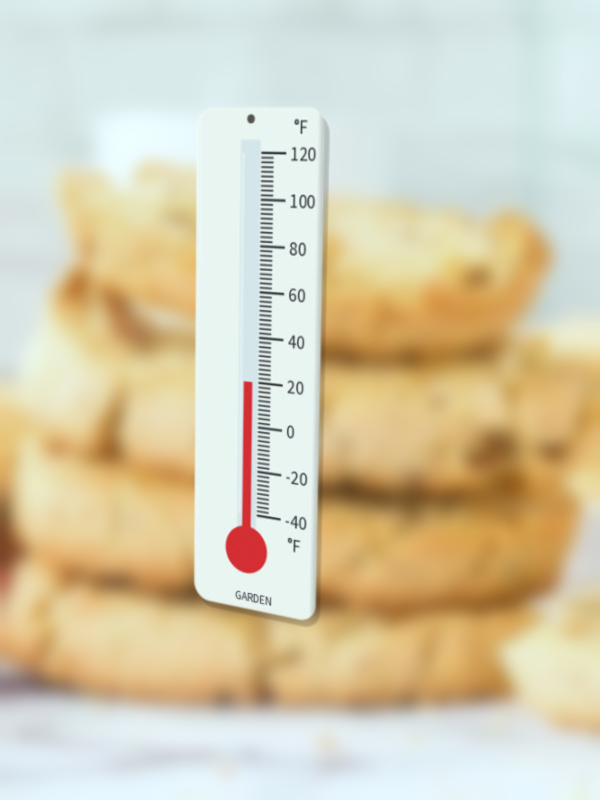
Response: 20 °F
